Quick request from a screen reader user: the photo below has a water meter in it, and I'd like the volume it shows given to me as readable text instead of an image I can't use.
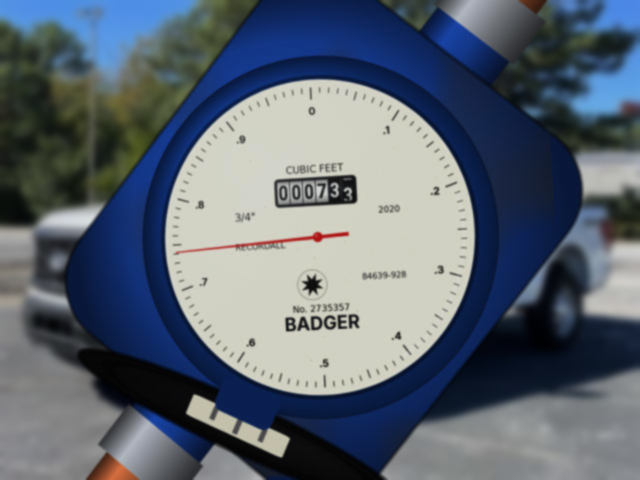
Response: 732.74 ft³
